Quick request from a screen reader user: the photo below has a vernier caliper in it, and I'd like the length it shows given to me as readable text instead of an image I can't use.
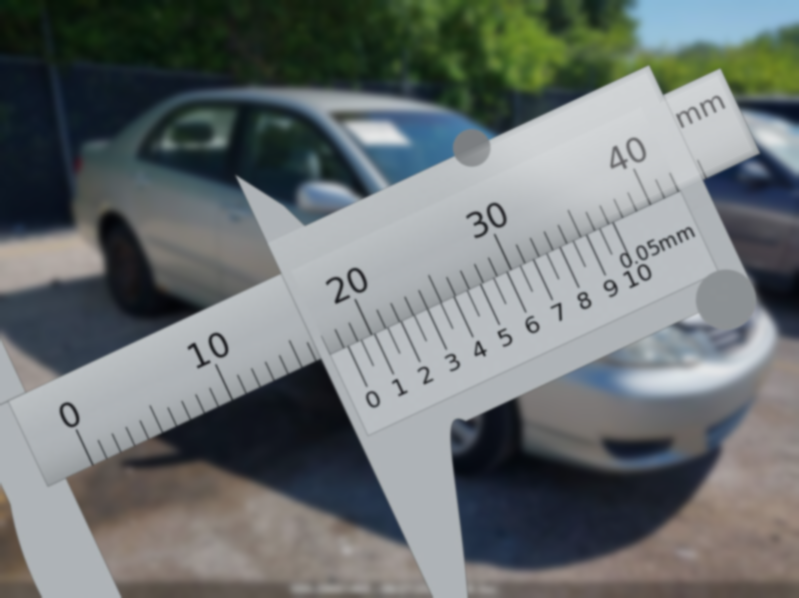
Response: 18.3 mm
